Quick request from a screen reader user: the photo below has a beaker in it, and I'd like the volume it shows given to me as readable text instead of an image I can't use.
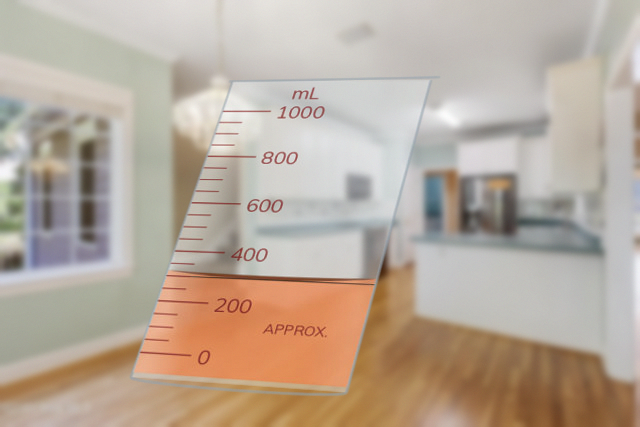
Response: 300 mL
